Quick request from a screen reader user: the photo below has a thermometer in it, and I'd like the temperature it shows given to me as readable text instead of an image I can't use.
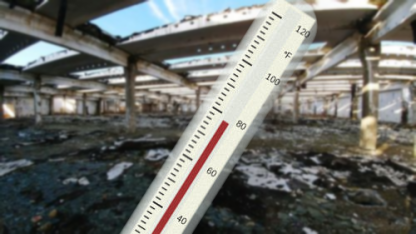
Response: 78 °F
